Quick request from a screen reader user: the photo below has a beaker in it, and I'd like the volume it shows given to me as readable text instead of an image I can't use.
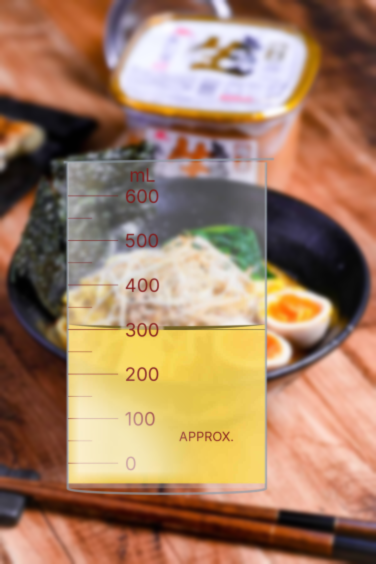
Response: 300 mL
